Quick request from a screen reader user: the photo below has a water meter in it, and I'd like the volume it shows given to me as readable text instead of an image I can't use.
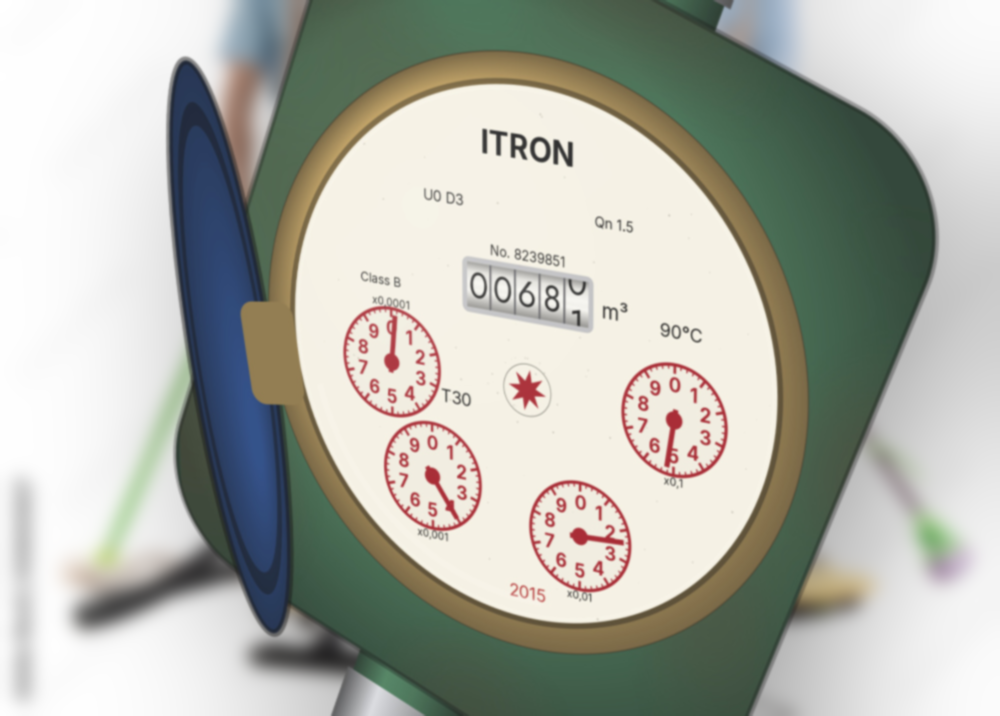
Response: 680.5240 m³
